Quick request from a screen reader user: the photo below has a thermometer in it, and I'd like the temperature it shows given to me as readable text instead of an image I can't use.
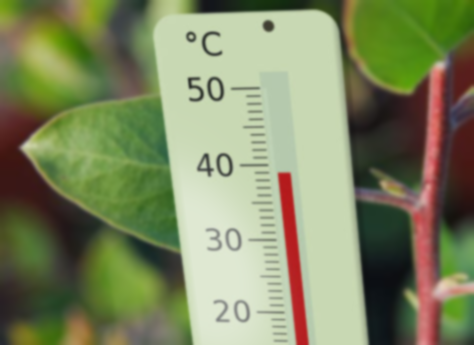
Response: 39 °C
